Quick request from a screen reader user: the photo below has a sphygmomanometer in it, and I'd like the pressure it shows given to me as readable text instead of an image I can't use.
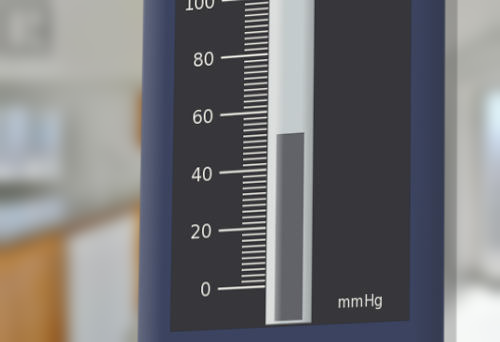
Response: 52 mmHg
